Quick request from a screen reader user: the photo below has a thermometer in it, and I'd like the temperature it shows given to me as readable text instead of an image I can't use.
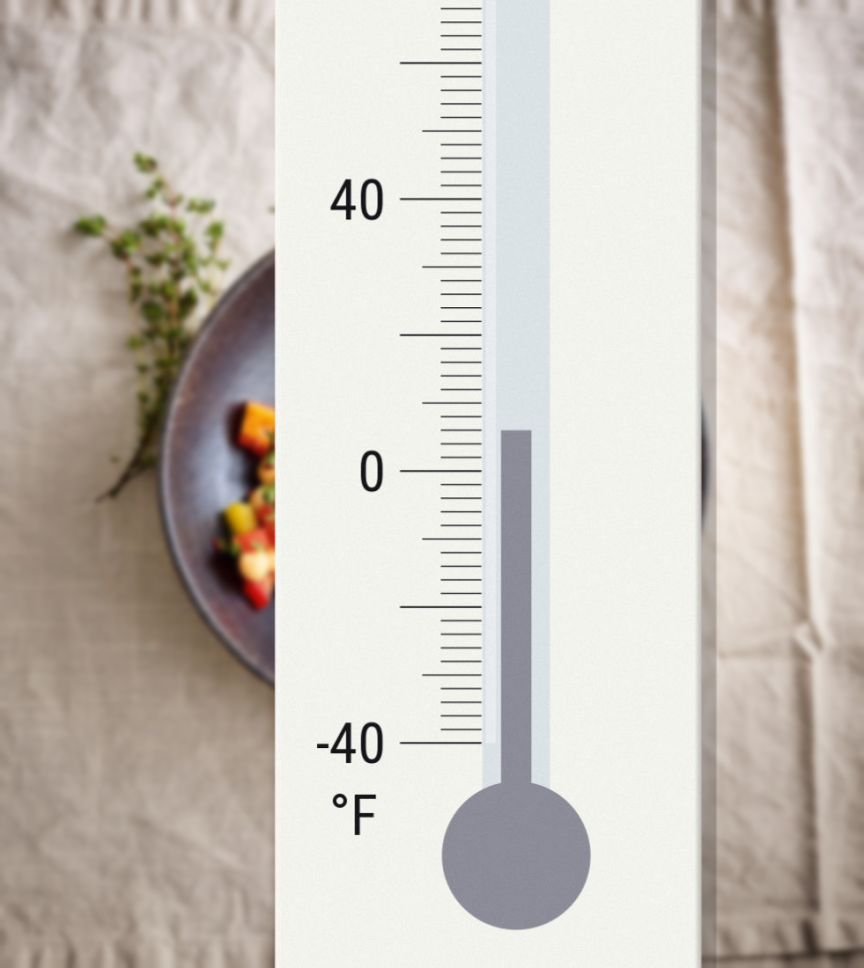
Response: 6 °F
